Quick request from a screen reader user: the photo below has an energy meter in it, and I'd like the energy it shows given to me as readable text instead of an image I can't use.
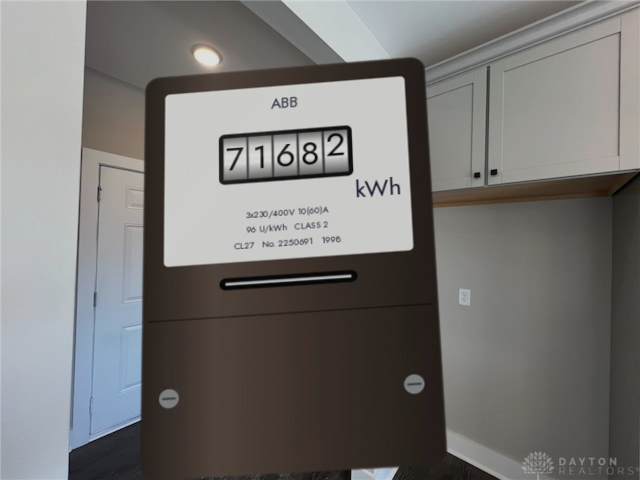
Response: 71682 kWh
